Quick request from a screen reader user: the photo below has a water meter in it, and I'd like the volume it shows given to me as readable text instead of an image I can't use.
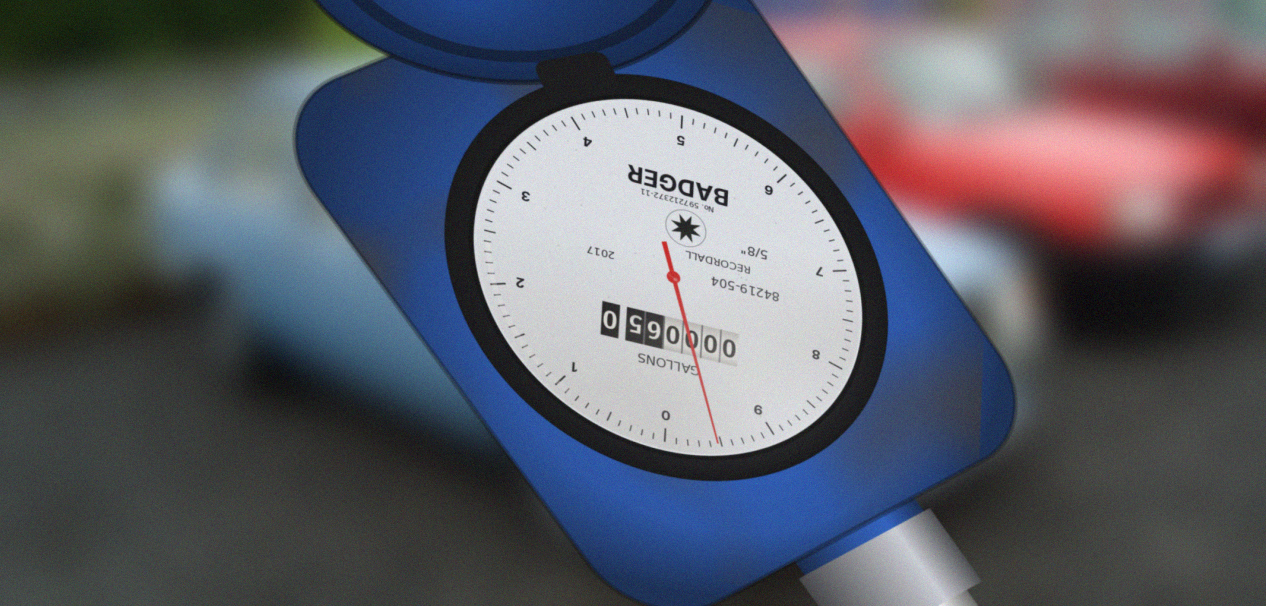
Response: 649.5 gal
